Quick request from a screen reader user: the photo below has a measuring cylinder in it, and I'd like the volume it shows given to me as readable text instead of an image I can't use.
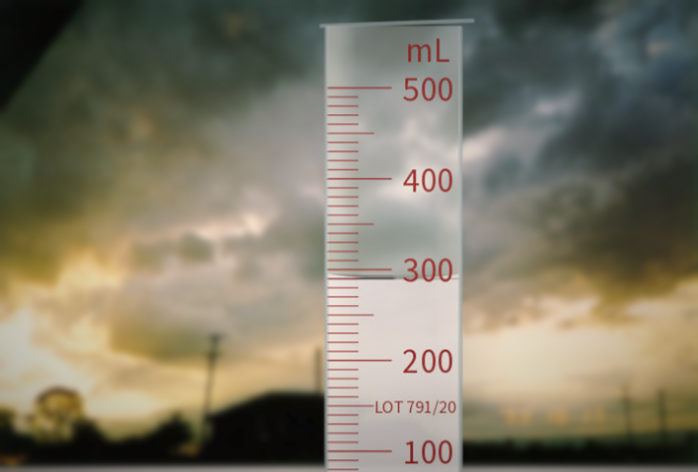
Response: 290 mL
